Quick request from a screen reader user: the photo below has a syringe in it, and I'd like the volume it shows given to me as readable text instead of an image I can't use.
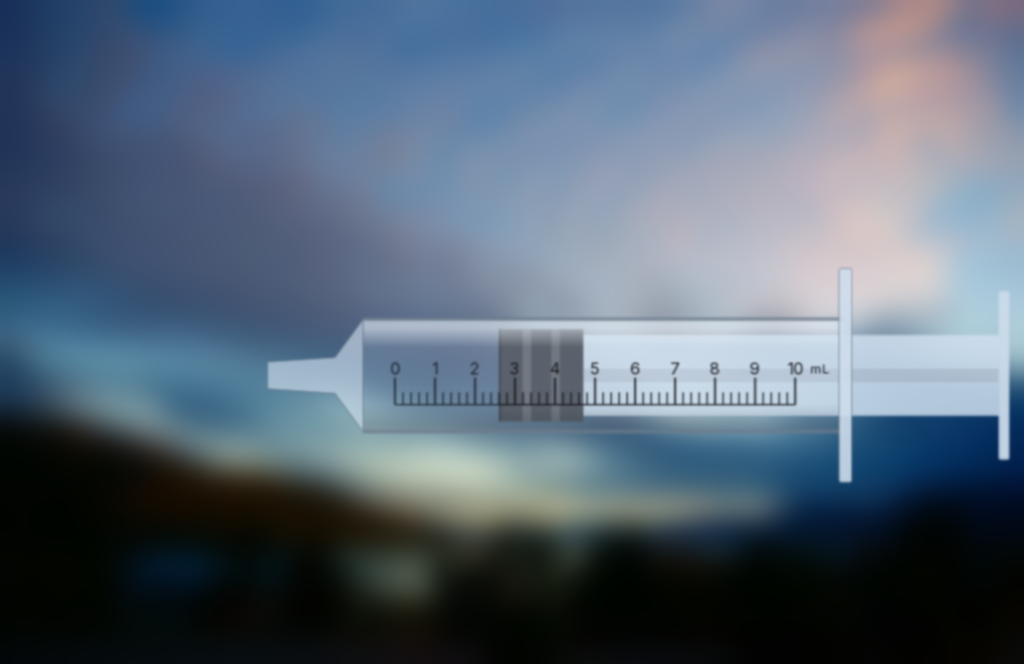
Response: 2.6 mL
